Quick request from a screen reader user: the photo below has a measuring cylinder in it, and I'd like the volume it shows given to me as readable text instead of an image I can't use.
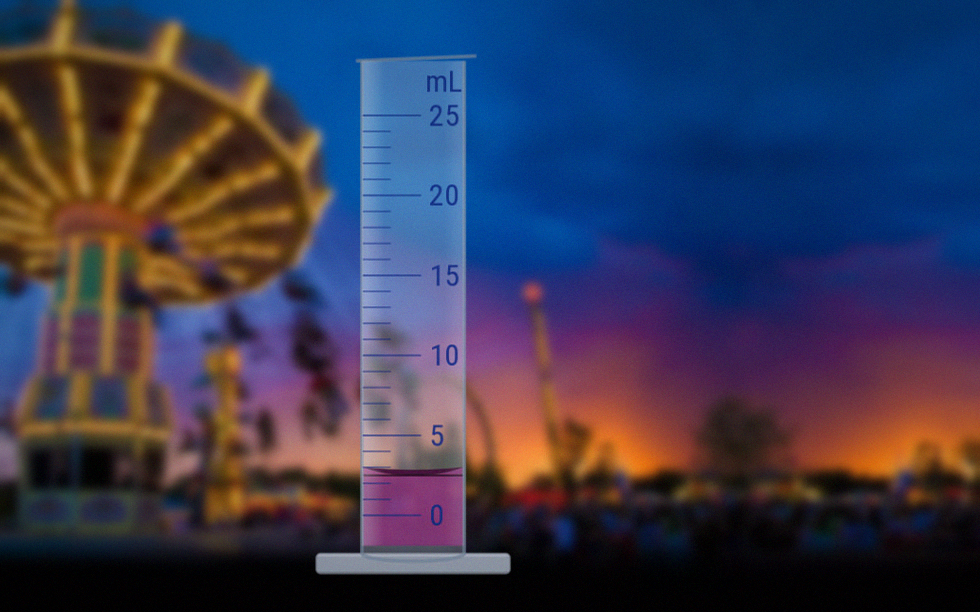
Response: 2.5 mL
